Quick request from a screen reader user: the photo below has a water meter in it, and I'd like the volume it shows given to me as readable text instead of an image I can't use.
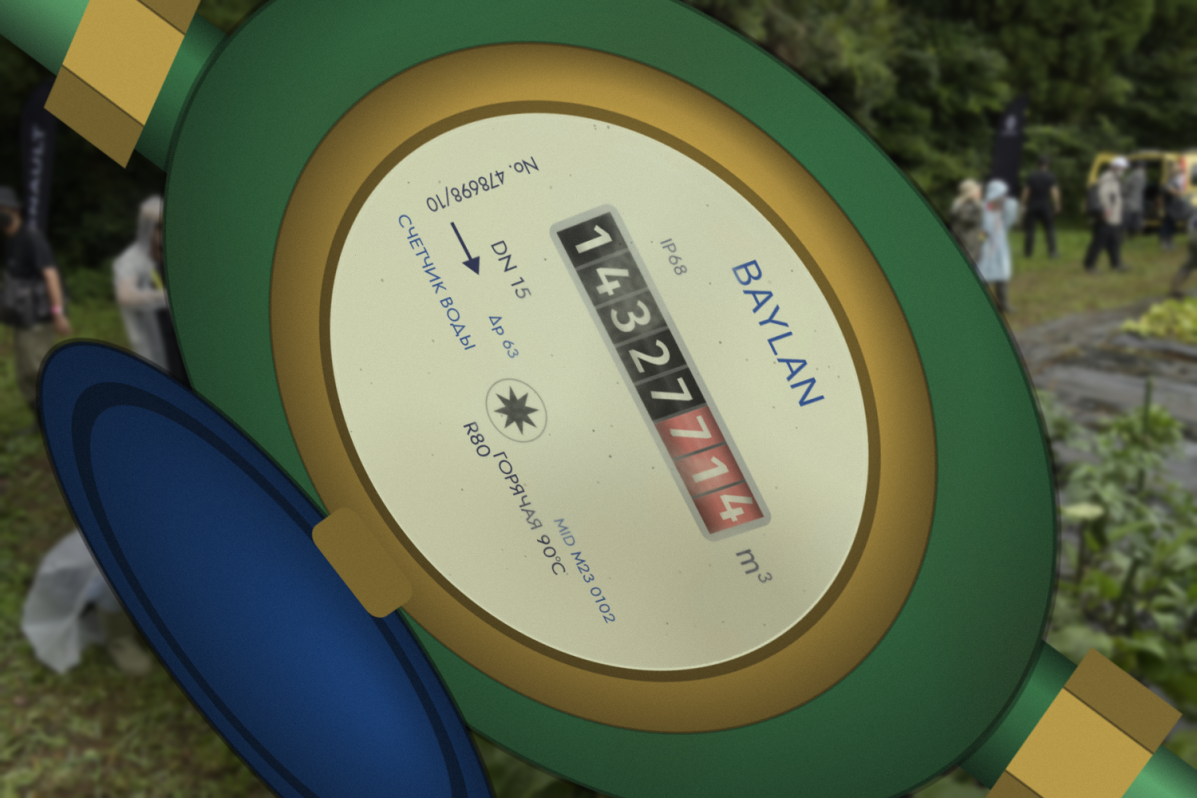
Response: 14327.714 m³
